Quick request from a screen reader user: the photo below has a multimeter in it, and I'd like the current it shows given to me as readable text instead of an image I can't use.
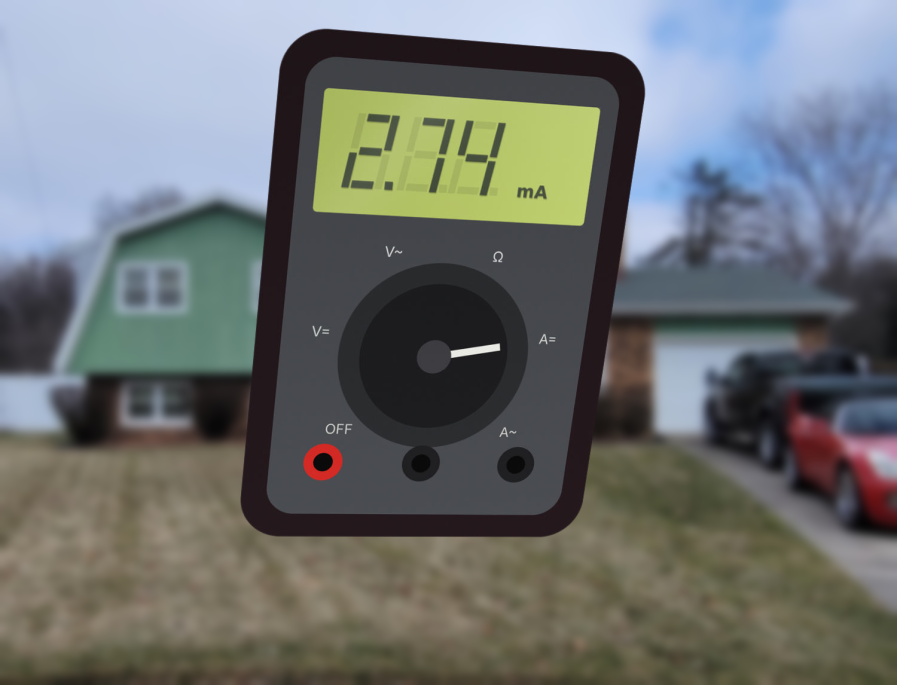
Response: 2.74 mA
